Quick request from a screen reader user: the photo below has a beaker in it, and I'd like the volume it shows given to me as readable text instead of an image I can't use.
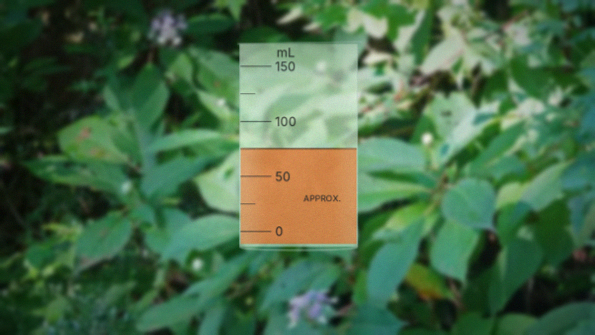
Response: 75 mL
